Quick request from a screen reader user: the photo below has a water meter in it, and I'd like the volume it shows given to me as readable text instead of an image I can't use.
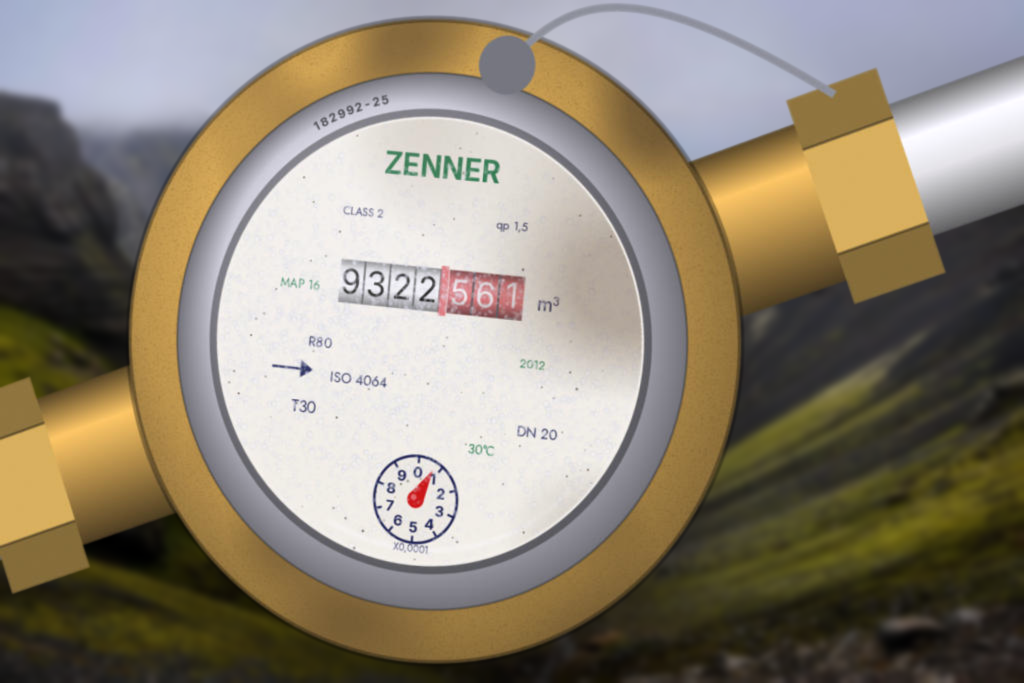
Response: 9322.5610 m³
